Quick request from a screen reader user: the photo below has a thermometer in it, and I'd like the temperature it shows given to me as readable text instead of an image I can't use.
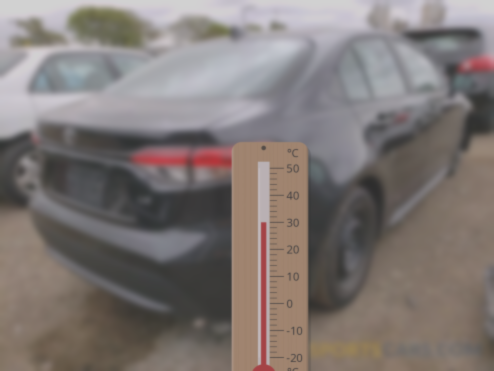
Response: 30 °C
